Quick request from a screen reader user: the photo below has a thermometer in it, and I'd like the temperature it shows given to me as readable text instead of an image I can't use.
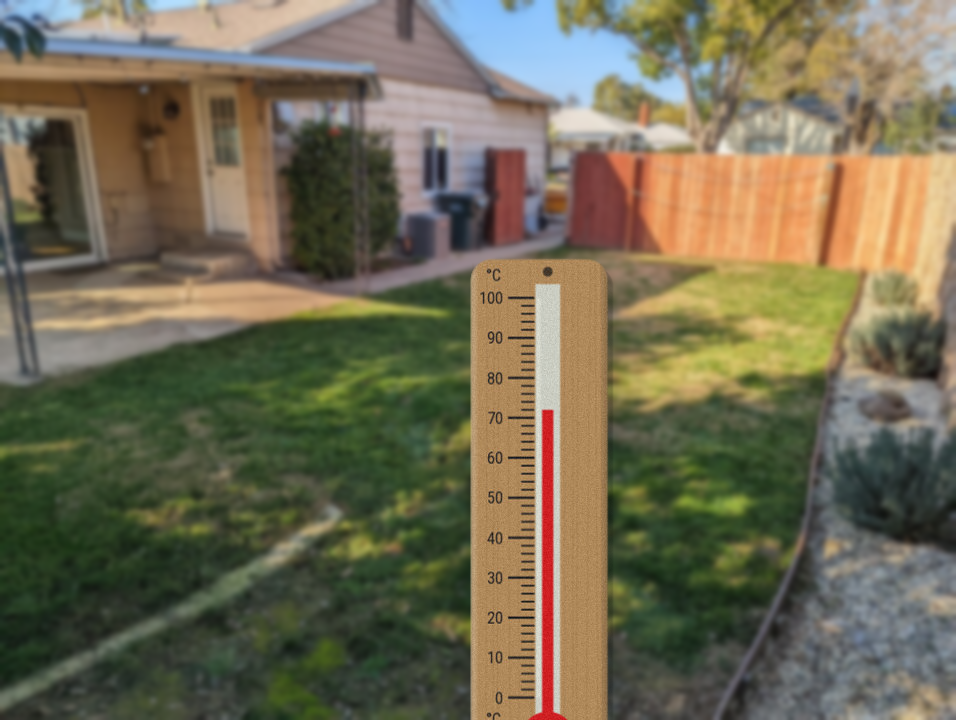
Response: 72 °C
